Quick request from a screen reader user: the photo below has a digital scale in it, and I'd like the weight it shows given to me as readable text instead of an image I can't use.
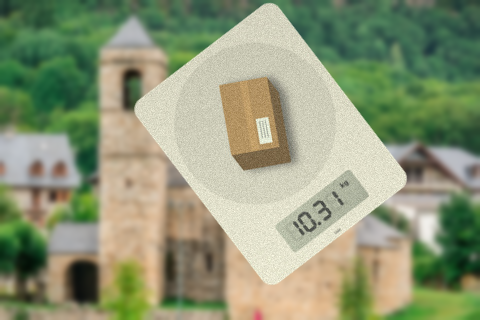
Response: 10.31 kg
